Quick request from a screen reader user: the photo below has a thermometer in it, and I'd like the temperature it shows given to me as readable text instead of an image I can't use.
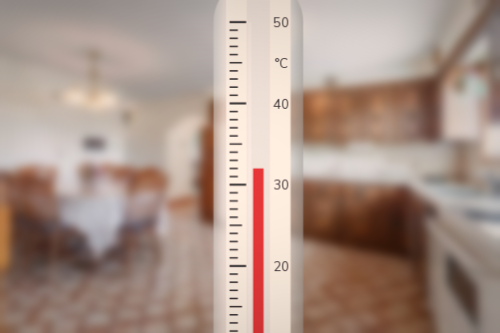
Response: 32 °C
